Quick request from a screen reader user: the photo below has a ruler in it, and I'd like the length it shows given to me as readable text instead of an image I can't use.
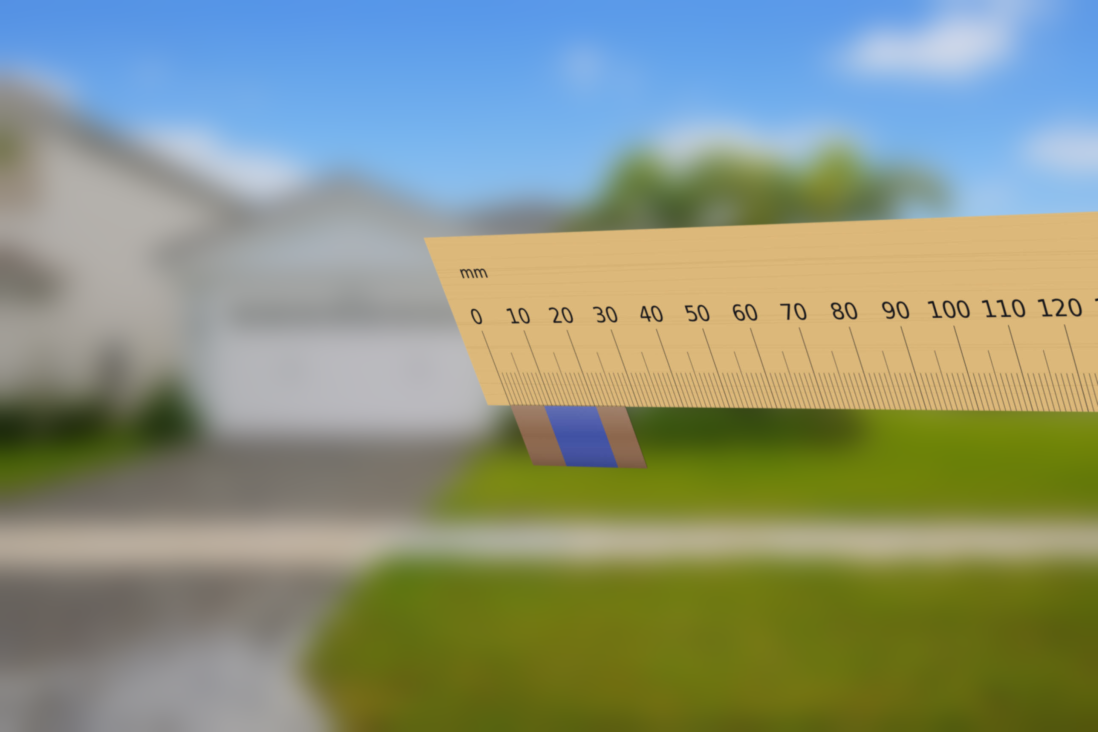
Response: 27 mm
